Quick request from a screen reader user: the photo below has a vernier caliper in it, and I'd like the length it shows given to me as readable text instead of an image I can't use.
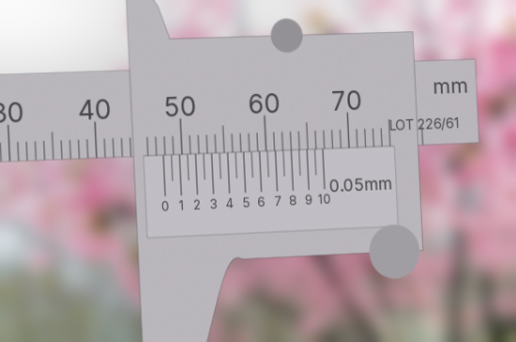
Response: 47.8 mm
